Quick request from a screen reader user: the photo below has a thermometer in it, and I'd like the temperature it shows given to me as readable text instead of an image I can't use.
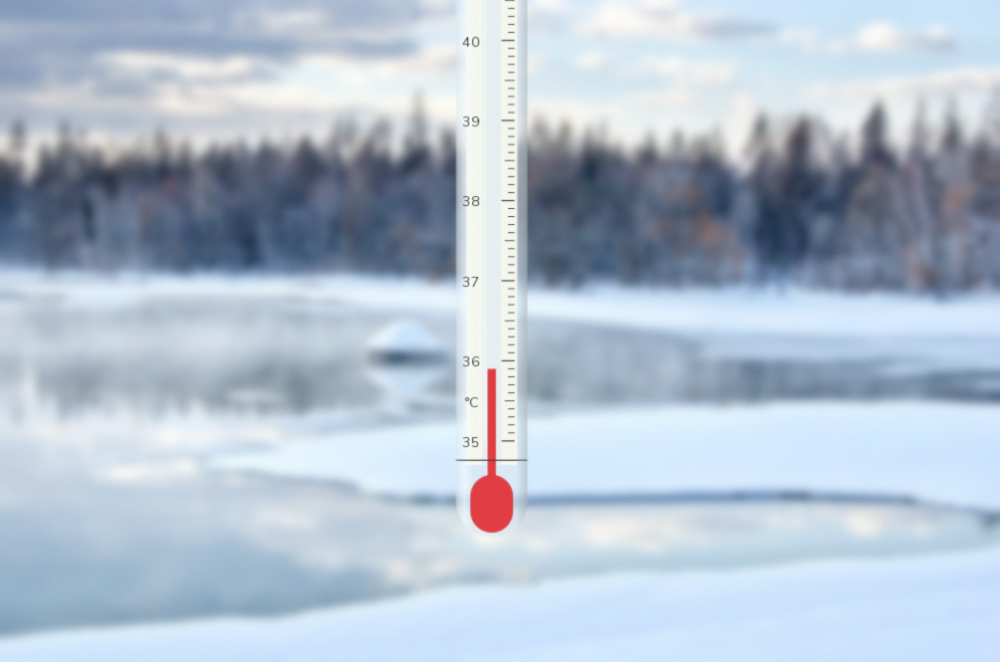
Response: 35.9 °C
